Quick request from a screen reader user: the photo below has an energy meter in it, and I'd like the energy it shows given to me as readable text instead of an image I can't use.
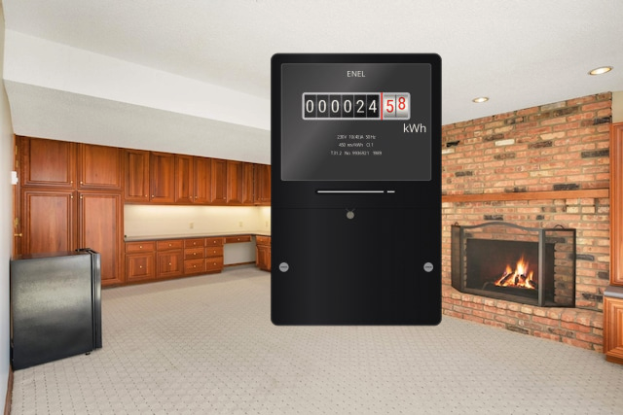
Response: 24.58 kWh
